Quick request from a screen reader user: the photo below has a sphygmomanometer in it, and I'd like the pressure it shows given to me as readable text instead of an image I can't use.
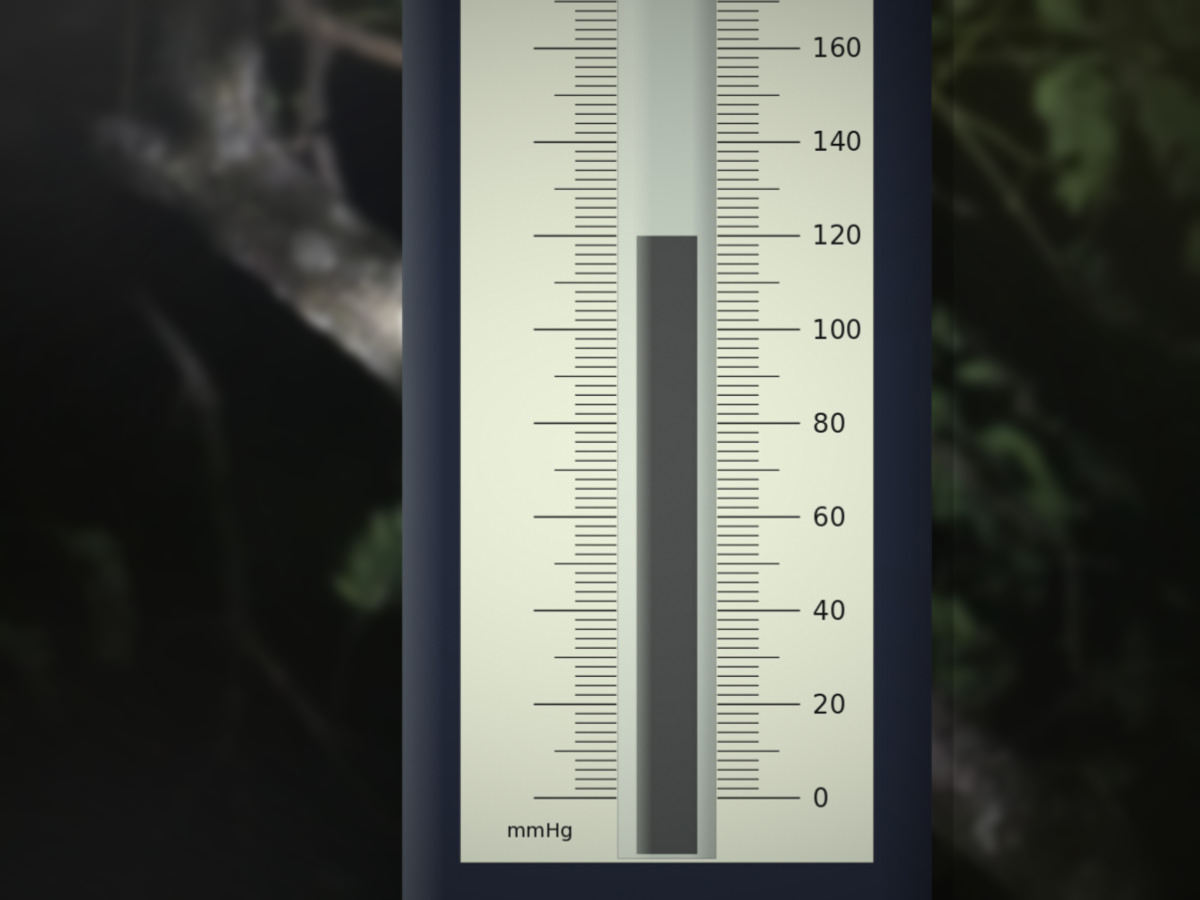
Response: 120 mmHg
